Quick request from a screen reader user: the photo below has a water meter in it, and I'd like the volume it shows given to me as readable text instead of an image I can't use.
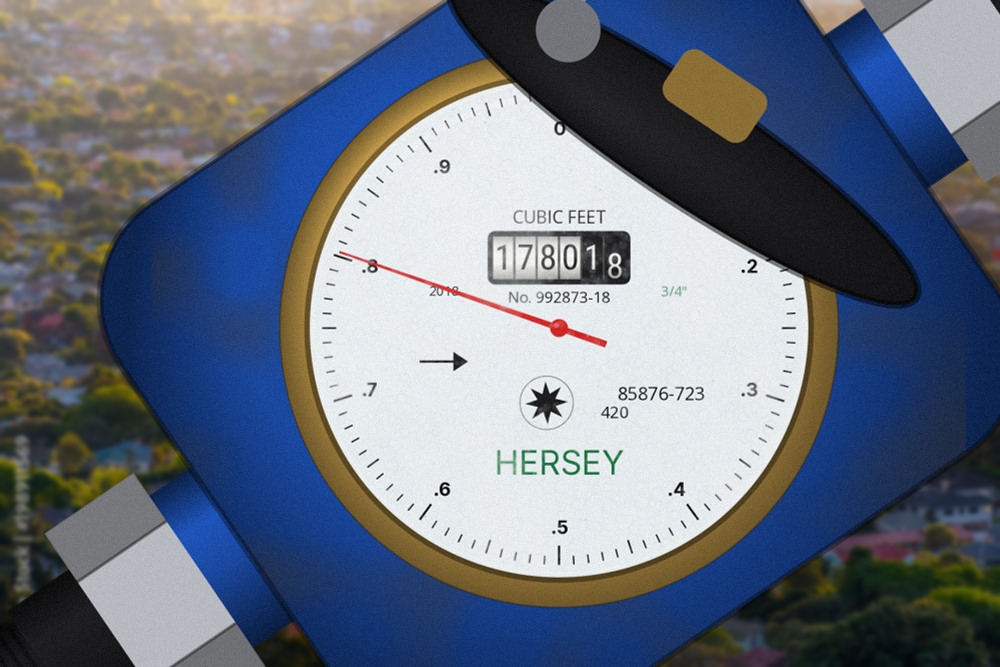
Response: 178017.80 ft³
